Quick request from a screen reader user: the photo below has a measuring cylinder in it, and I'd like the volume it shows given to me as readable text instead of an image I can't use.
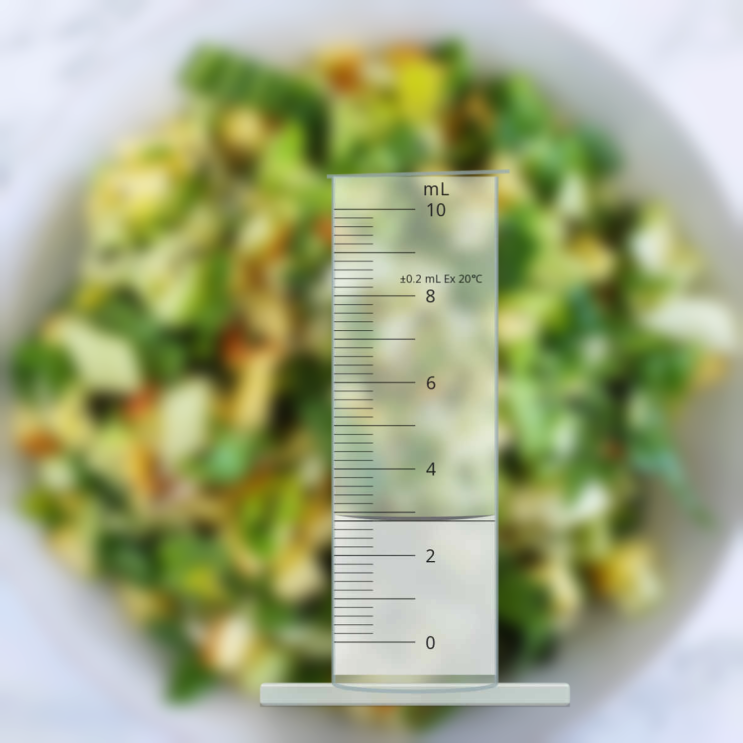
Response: 2.8 mL
